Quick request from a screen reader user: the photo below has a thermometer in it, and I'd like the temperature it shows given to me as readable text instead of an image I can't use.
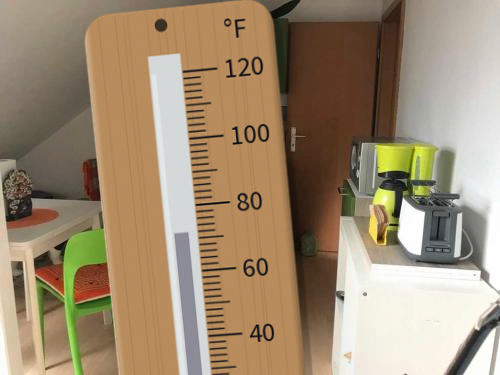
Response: 72 °F
